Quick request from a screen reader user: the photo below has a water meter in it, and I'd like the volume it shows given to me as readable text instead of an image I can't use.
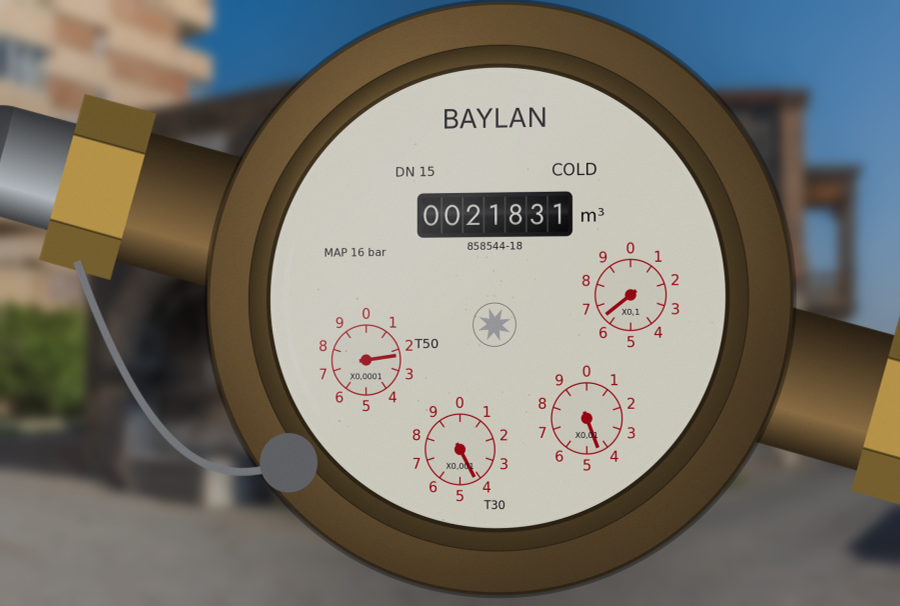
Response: 21831.6442 m³
